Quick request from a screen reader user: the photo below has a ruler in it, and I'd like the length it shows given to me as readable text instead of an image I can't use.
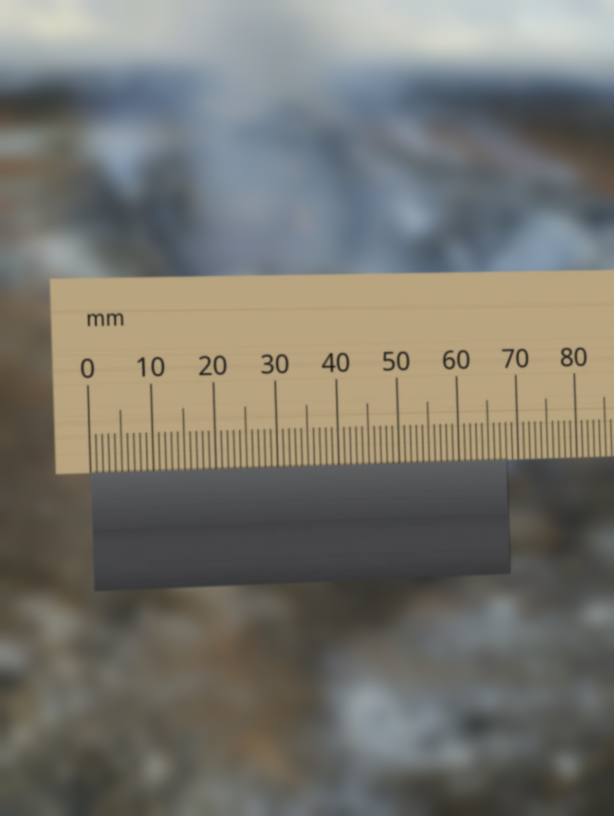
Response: 68 mm
